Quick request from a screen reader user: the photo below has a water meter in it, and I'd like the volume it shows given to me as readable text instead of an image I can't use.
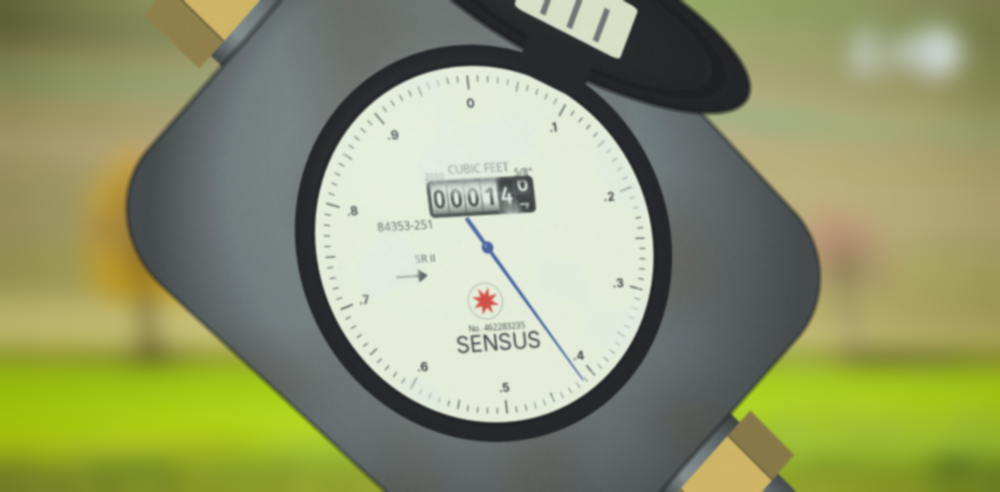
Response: 146.41 ft³
